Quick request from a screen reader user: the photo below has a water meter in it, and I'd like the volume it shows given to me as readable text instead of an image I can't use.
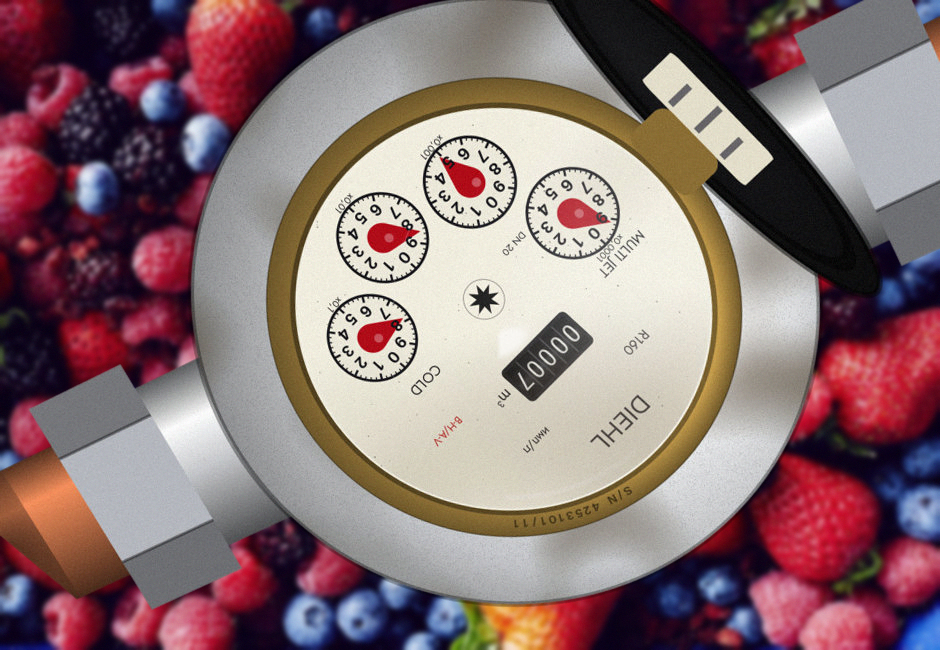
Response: 7.7849 m³
